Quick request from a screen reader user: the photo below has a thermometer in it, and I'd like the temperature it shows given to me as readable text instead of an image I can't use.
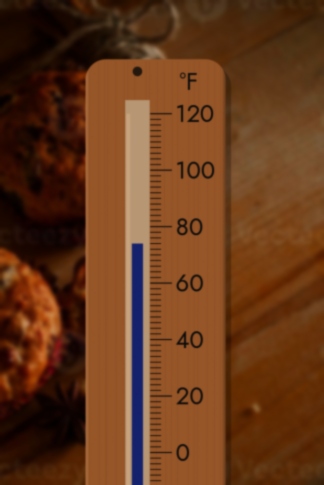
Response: 74 °F
